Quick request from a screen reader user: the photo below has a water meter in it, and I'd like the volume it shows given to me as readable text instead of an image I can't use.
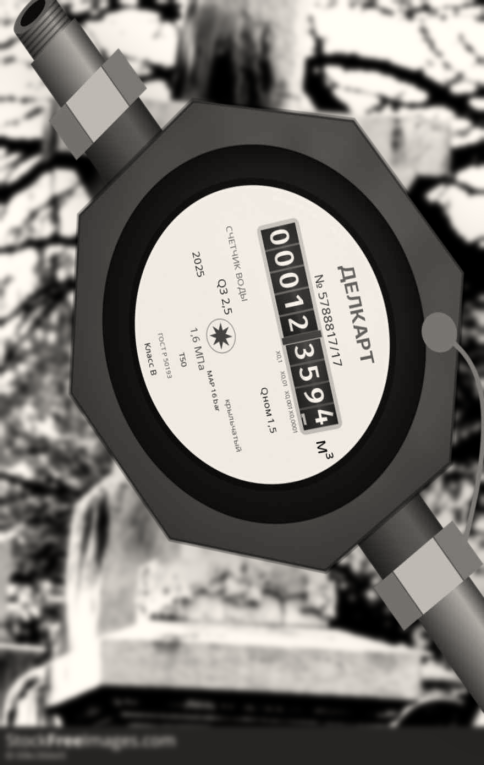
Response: 12.3594 m³
